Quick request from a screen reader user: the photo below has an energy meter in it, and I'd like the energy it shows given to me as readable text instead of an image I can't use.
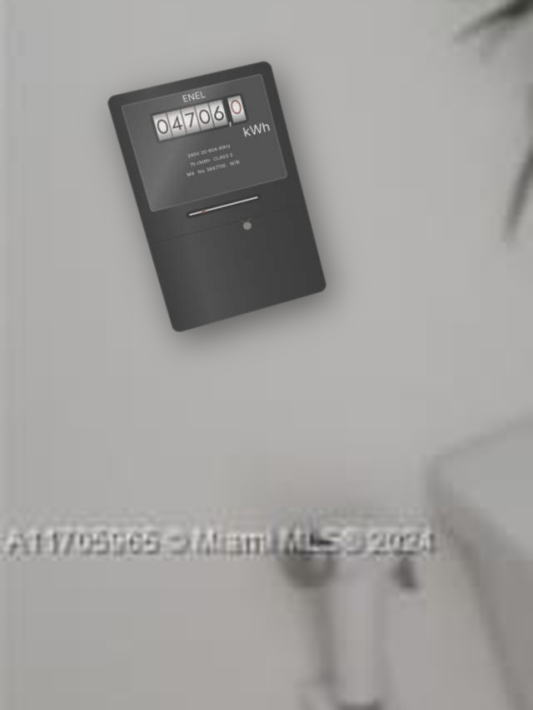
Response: 4706.0 kWh
